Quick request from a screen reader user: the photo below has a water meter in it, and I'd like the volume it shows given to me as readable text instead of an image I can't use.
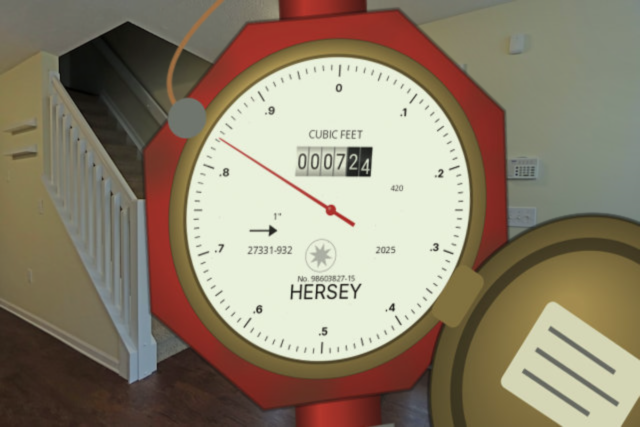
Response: 723.83 ft³
